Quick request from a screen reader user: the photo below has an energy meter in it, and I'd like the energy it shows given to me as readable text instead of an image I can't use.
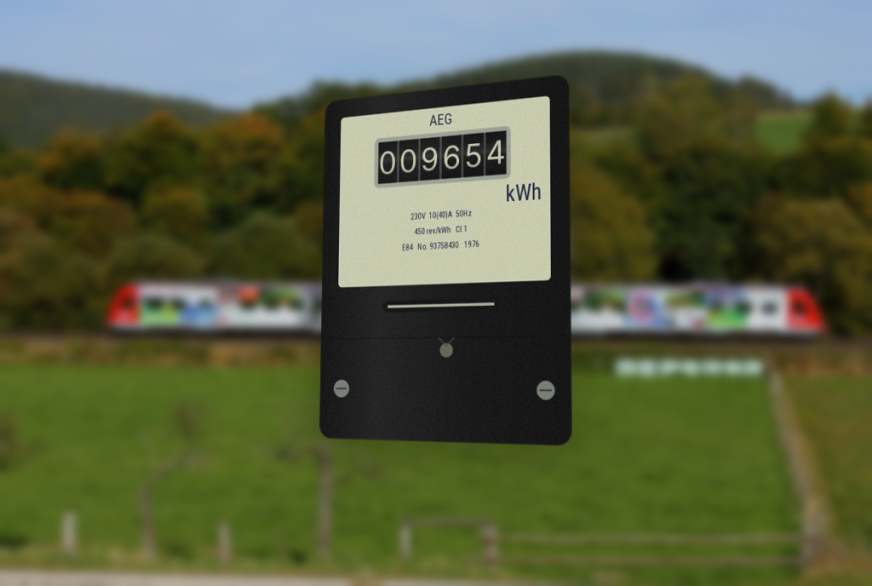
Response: 9654 kWh
